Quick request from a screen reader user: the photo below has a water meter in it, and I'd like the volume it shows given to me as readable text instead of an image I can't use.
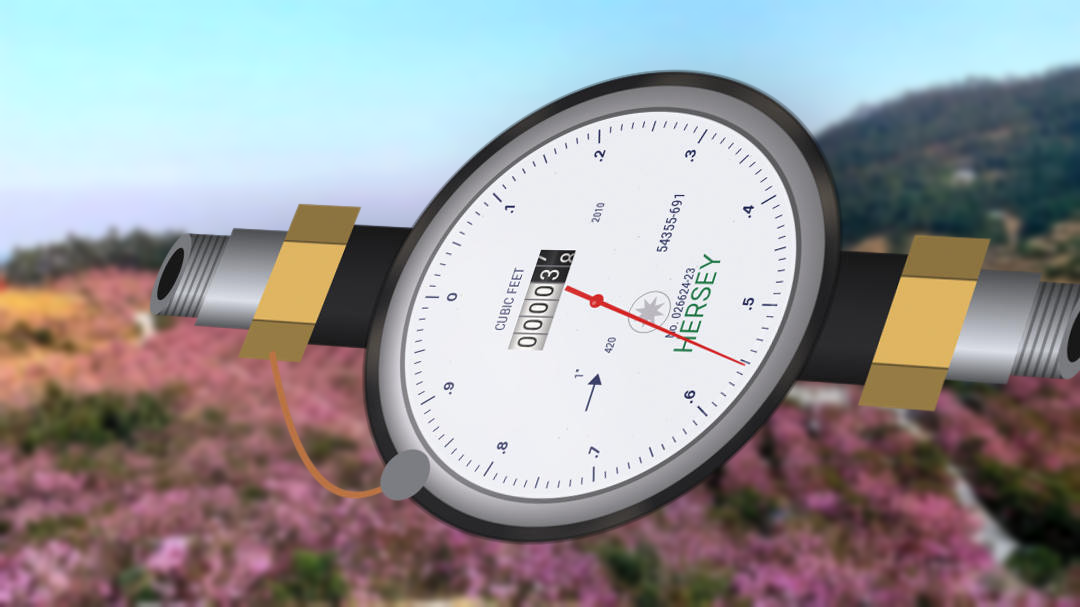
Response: 37.55 ft³
